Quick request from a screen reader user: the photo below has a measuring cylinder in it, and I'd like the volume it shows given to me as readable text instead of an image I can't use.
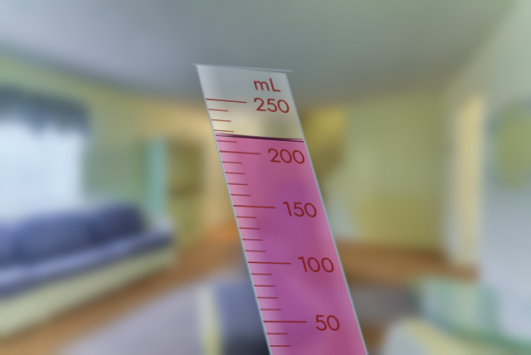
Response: 215 mL
